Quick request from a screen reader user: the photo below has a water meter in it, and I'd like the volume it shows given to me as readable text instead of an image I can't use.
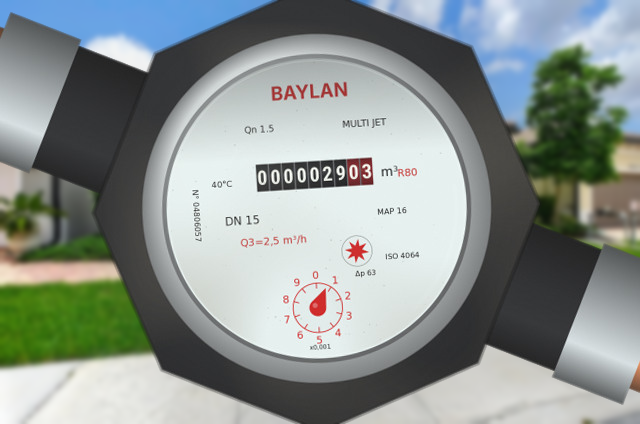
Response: 29.030 m³
